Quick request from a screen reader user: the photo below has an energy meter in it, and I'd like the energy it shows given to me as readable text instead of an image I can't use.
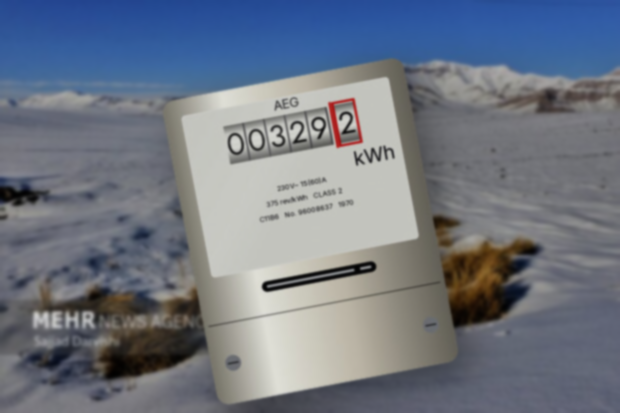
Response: 329.2 kWh
